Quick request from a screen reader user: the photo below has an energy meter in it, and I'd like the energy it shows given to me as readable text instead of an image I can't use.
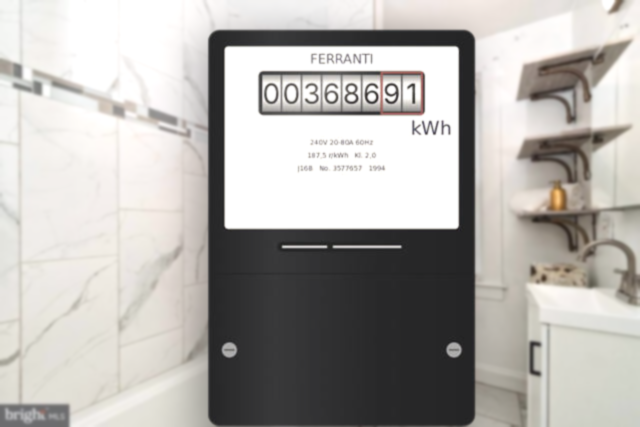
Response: 3686.91 kWh
